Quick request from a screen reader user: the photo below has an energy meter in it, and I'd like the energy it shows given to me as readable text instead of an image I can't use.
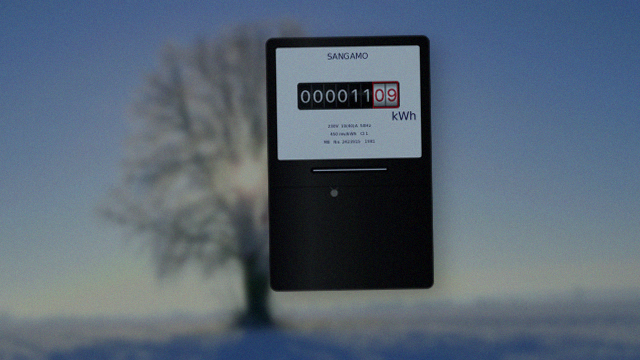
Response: 11.09 kWh
